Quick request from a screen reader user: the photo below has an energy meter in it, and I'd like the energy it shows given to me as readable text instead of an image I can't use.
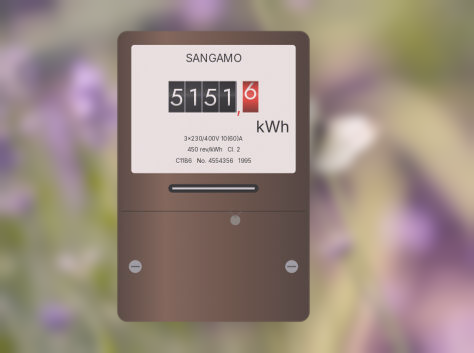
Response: 5151.6 kWh
